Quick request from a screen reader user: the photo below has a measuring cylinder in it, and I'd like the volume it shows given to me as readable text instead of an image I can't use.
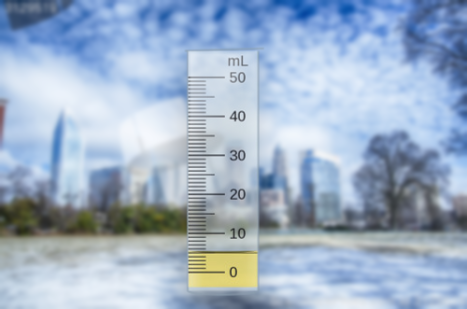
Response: 5 mL
